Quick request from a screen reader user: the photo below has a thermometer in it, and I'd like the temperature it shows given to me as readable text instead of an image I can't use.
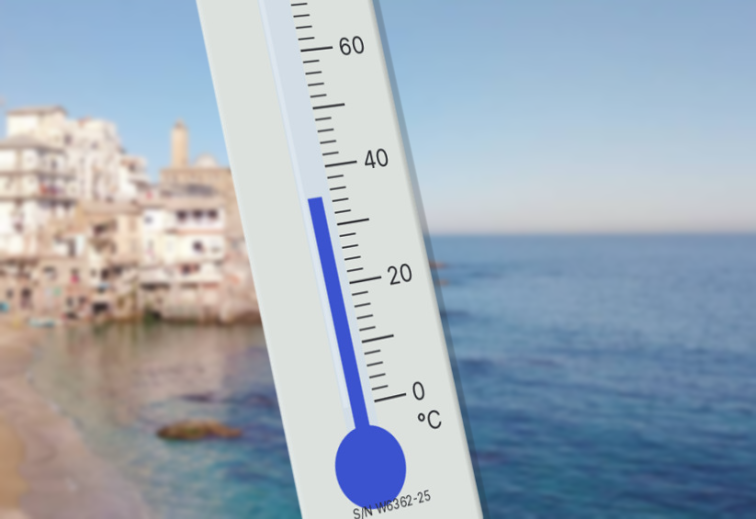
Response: 35 °C
